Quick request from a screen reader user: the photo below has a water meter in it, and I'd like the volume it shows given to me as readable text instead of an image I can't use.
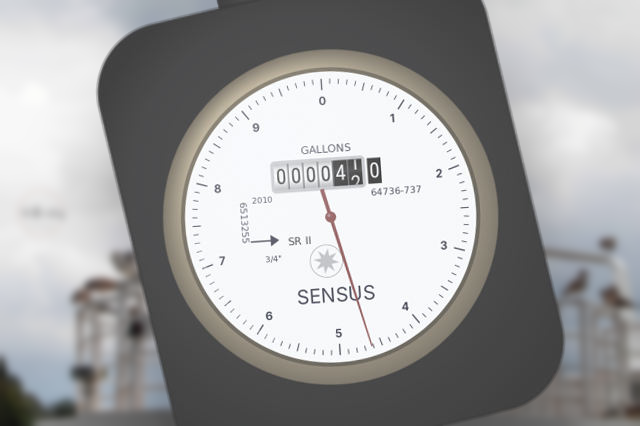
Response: 414.6 gal
